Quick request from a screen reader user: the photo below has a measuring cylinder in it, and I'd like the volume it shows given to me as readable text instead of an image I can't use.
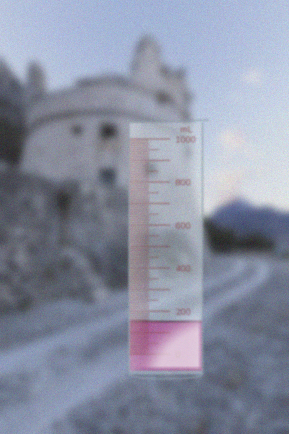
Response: 150 mL
